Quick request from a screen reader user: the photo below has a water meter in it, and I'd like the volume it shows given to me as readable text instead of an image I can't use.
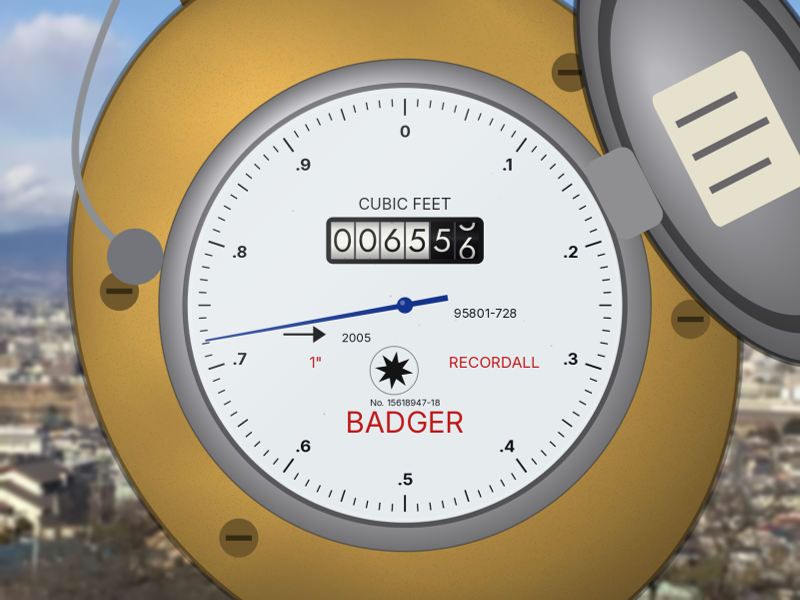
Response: 6555.72 ft³
